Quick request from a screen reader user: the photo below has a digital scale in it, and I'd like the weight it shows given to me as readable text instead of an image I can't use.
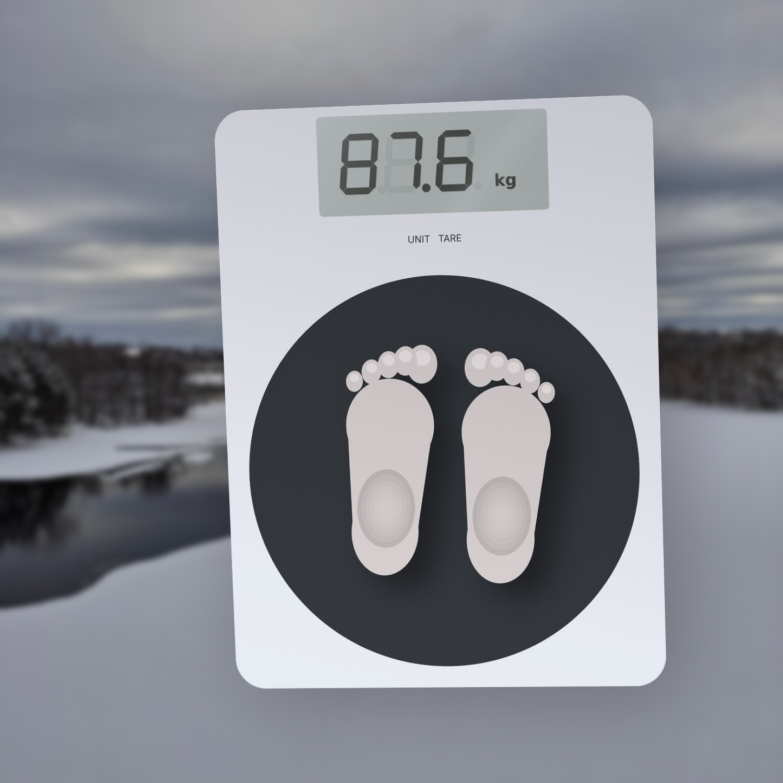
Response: 87.6 kg
